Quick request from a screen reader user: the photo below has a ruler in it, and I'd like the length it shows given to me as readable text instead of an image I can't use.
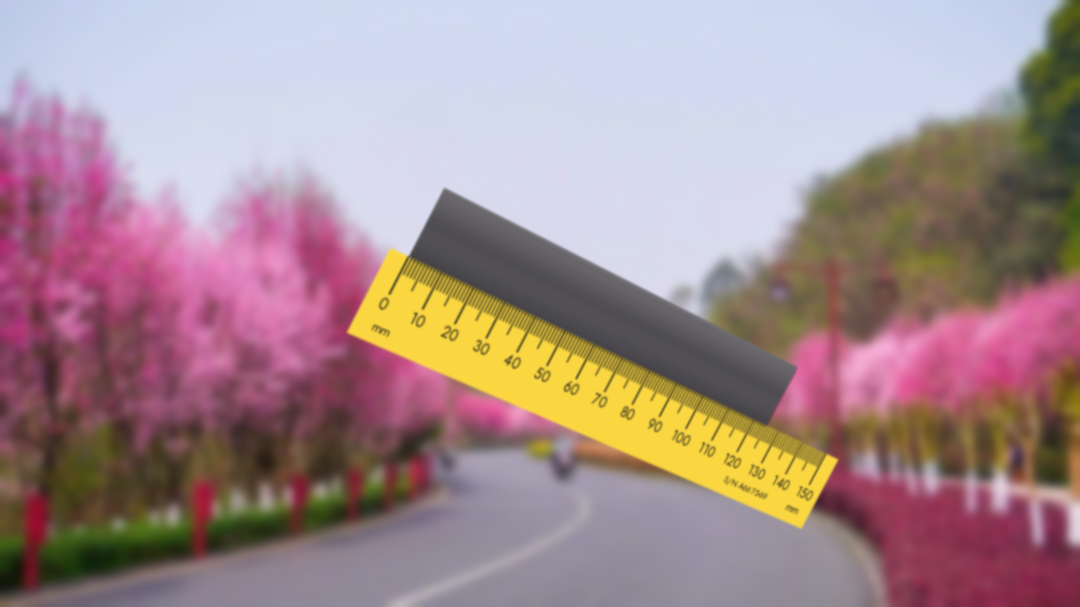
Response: 125 mm
